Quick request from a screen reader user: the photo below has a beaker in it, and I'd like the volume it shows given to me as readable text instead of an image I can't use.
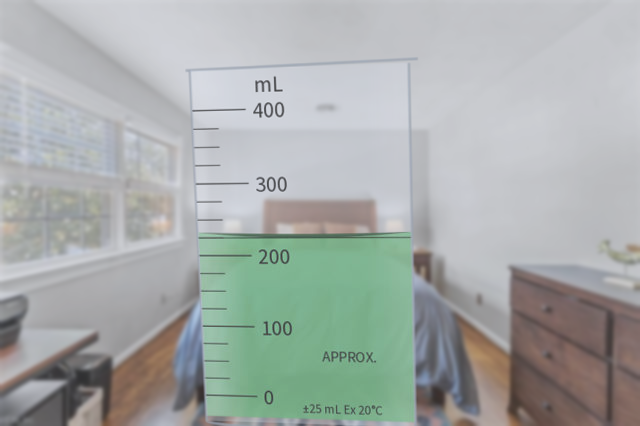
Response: 225 mL
